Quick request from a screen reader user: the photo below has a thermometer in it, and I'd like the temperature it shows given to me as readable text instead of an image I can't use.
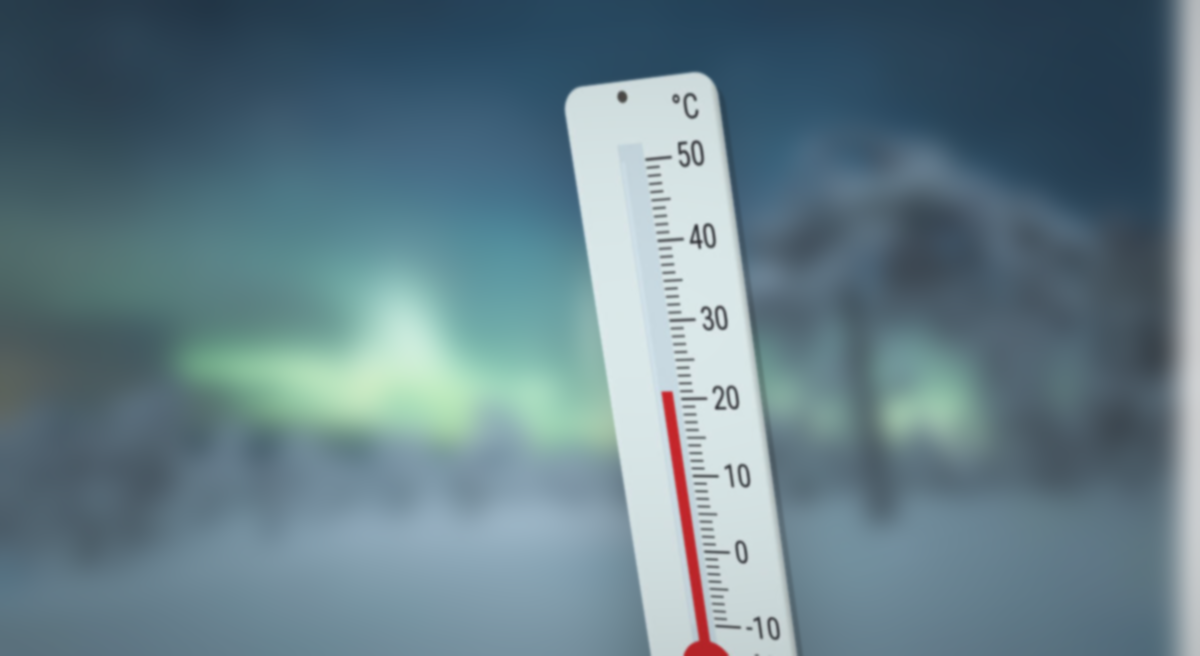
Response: 21 °C
